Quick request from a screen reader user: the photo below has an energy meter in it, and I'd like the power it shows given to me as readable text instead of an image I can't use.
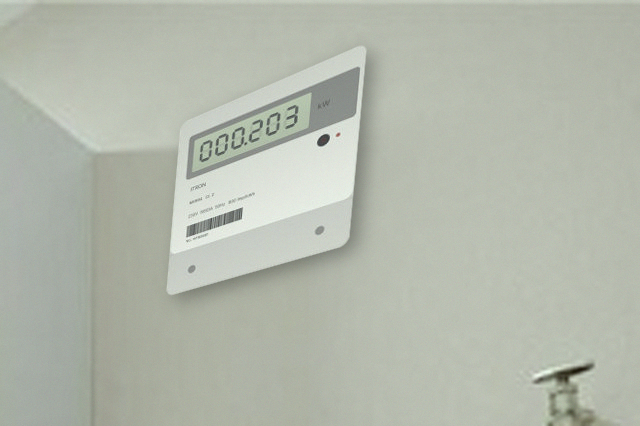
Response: 0.203 kW
